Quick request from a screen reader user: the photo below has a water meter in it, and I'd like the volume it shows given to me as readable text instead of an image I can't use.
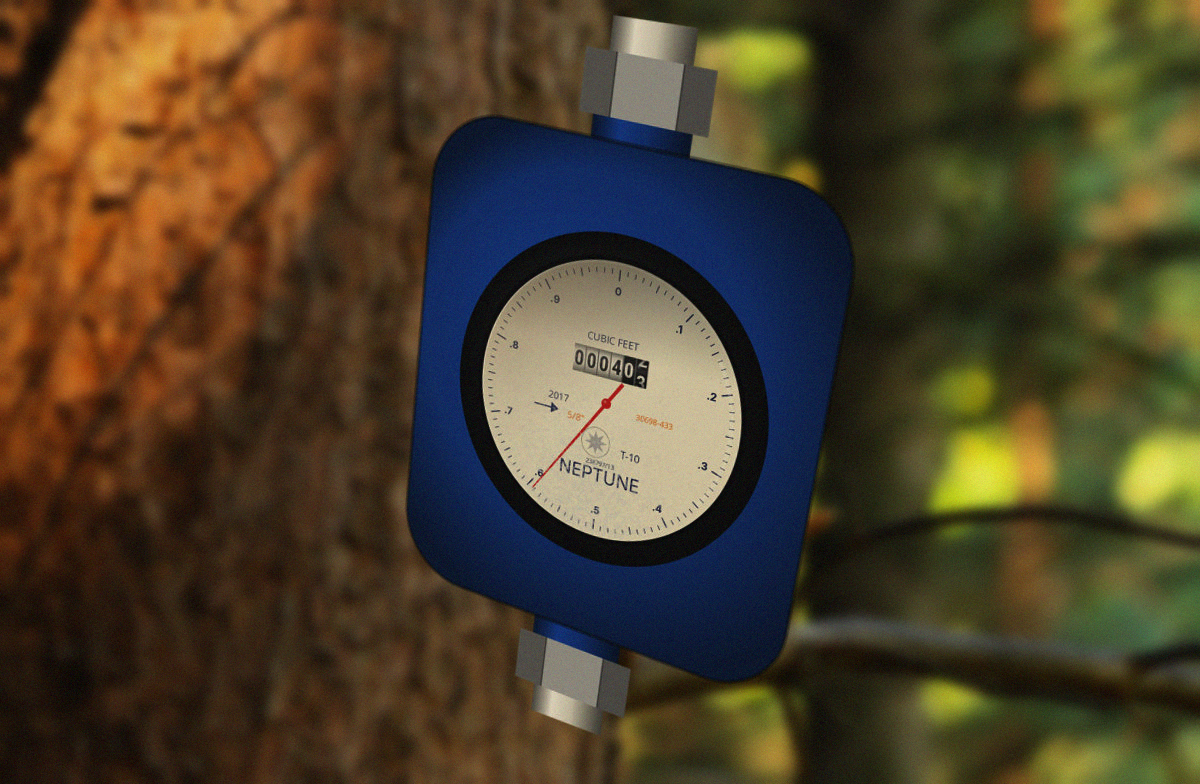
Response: 402.59 ft³
